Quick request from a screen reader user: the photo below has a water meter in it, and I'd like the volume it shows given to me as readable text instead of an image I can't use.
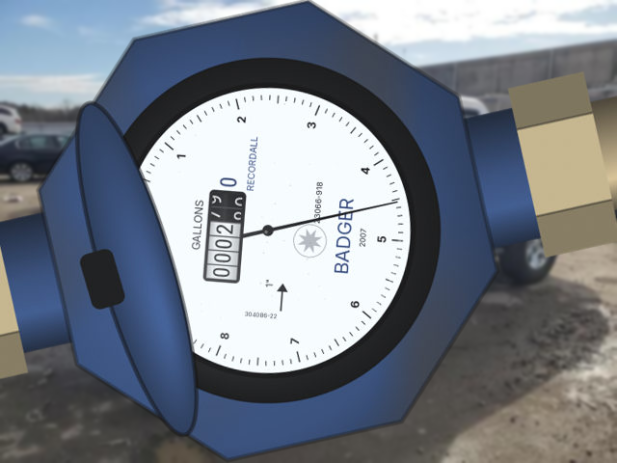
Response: 2794.5 gal
